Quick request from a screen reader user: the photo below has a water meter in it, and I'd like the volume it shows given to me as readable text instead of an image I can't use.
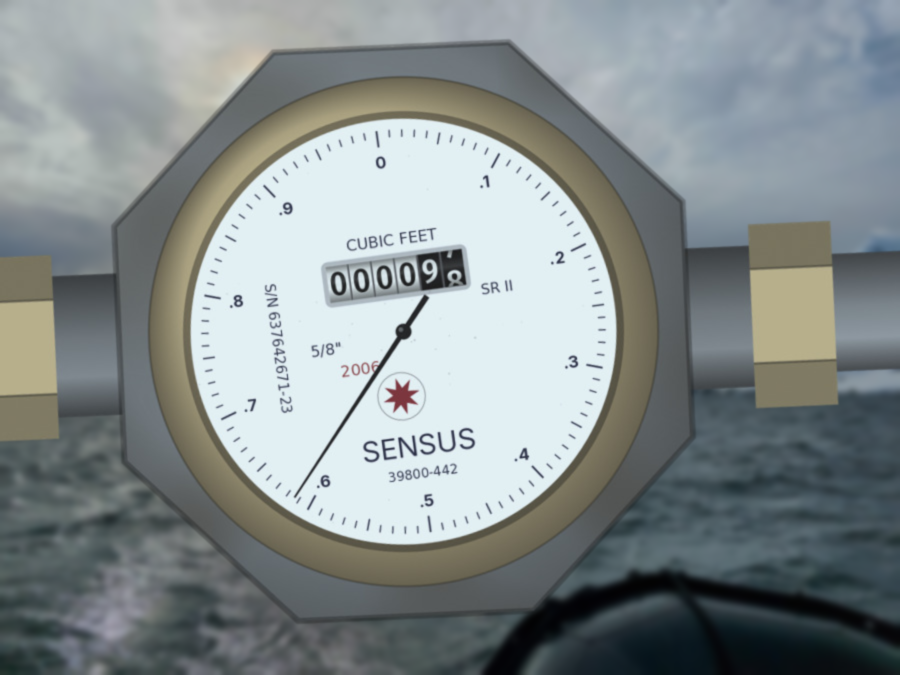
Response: 97.61 ft³
